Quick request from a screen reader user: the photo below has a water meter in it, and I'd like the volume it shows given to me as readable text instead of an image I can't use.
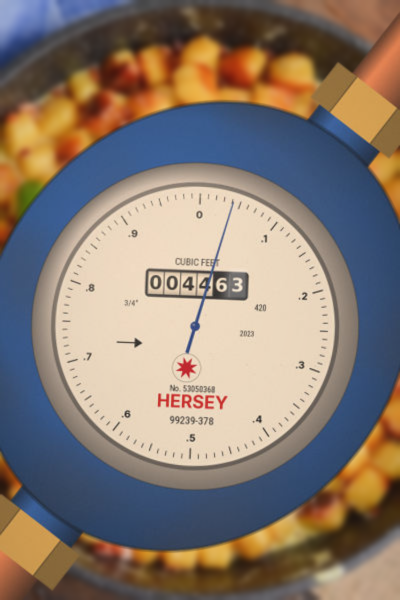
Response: 4463.04 ft³
